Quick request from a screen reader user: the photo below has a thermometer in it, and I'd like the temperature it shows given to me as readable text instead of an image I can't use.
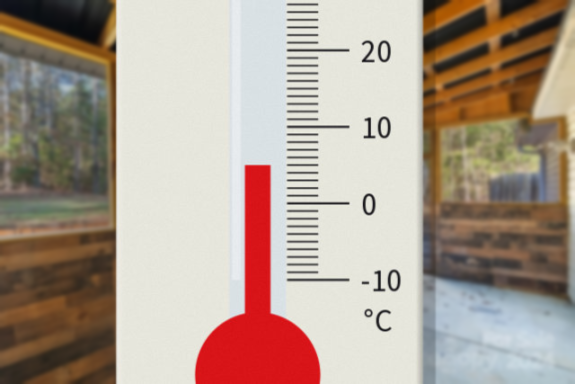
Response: 5 °C
